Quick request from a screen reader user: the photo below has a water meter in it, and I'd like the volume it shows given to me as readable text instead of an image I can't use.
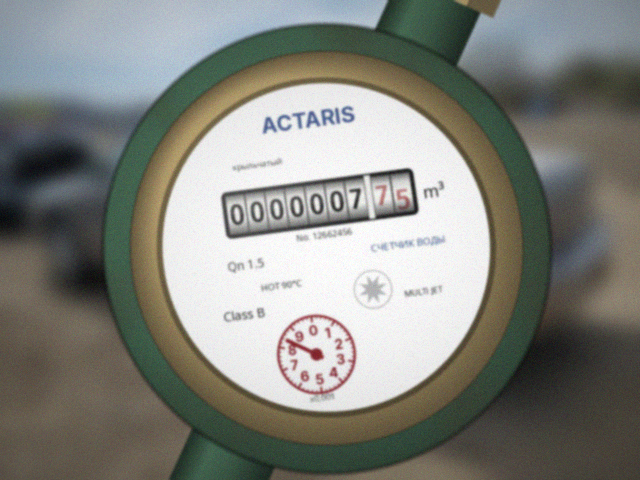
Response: 7.748 m³
